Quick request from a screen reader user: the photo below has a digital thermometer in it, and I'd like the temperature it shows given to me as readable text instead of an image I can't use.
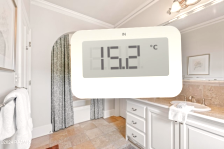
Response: 15.2 °C
